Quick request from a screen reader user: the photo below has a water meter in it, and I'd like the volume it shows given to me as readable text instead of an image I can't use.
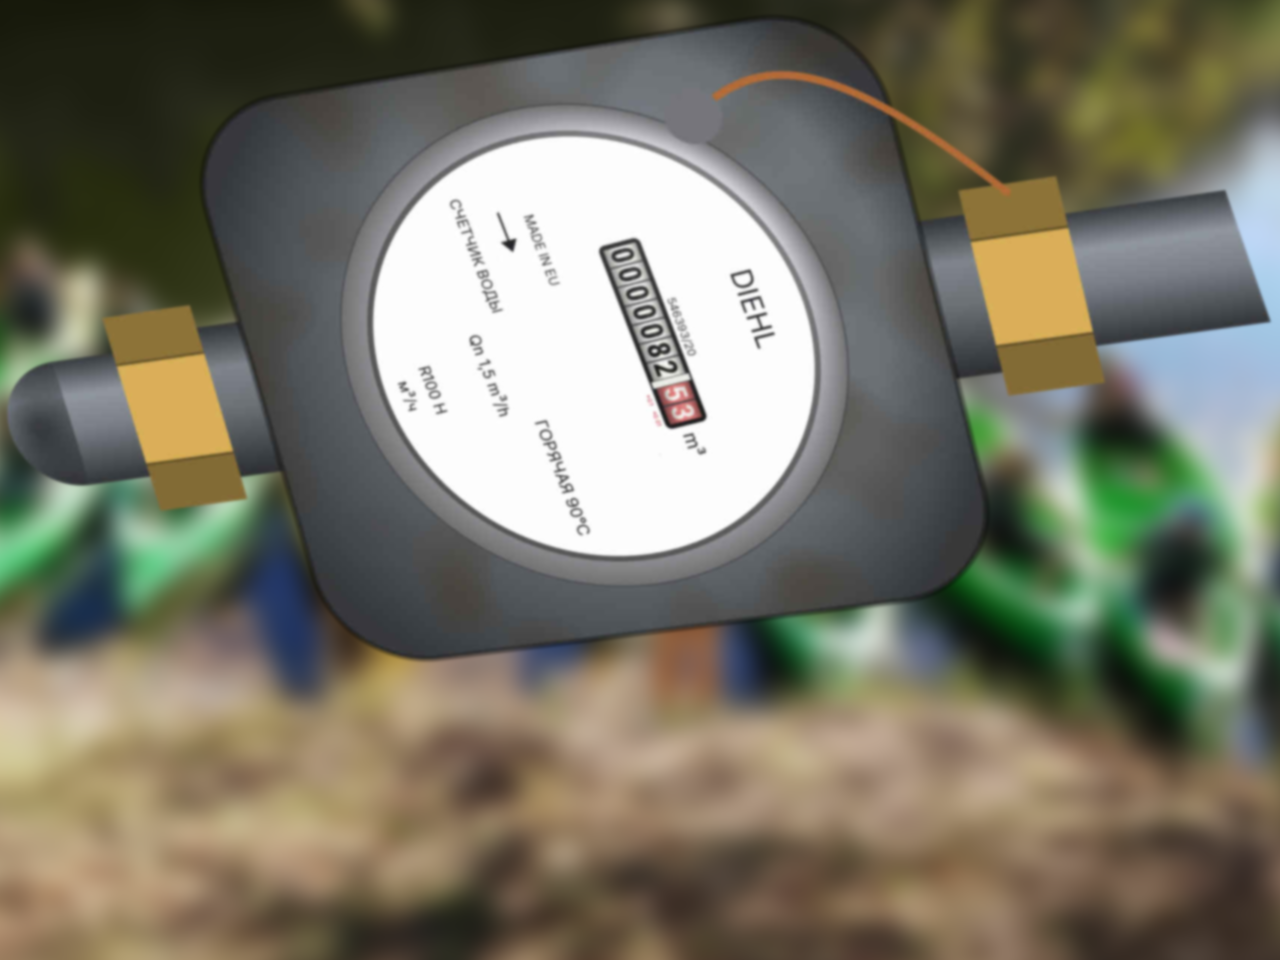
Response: 82.53 m³
